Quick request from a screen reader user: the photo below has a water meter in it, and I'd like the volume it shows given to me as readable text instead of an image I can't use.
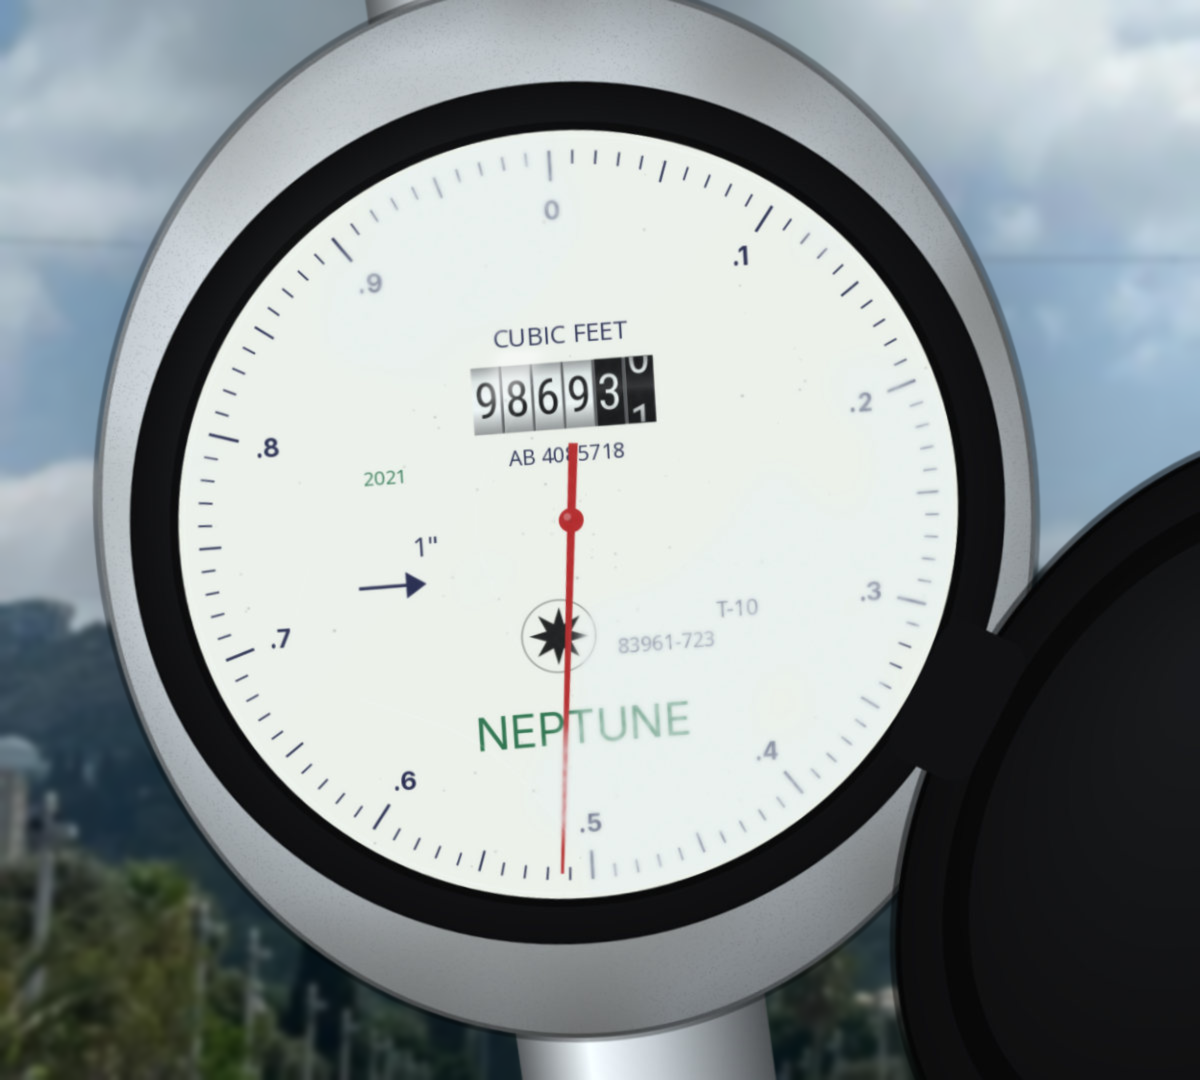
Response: 986930.51 ft³
